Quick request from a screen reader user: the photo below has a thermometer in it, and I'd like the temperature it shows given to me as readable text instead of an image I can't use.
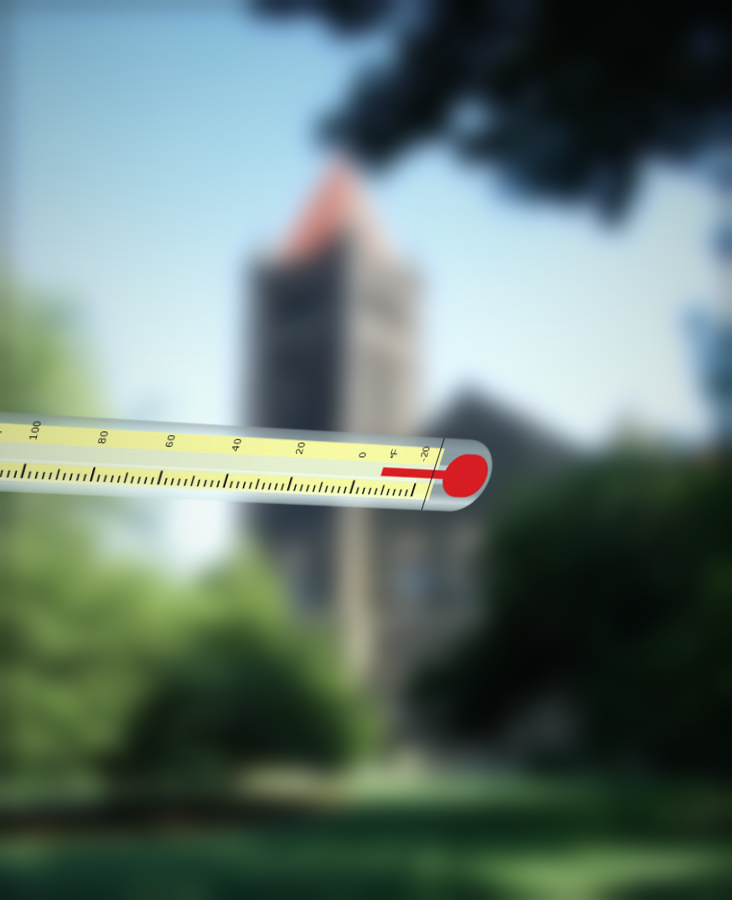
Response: -8 °F
